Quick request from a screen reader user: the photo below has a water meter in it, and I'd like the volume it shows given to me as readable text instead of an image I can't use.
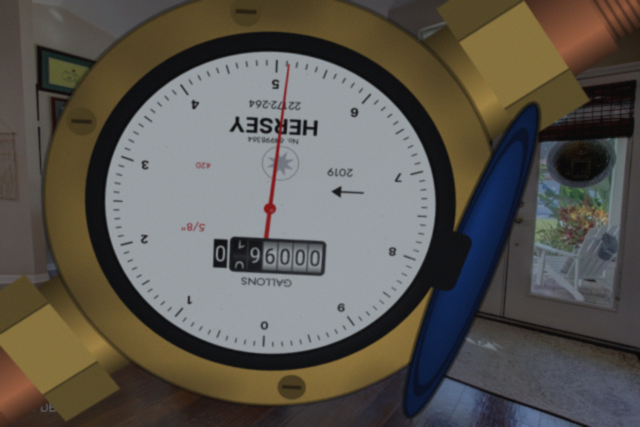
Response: 9605.1 gal
